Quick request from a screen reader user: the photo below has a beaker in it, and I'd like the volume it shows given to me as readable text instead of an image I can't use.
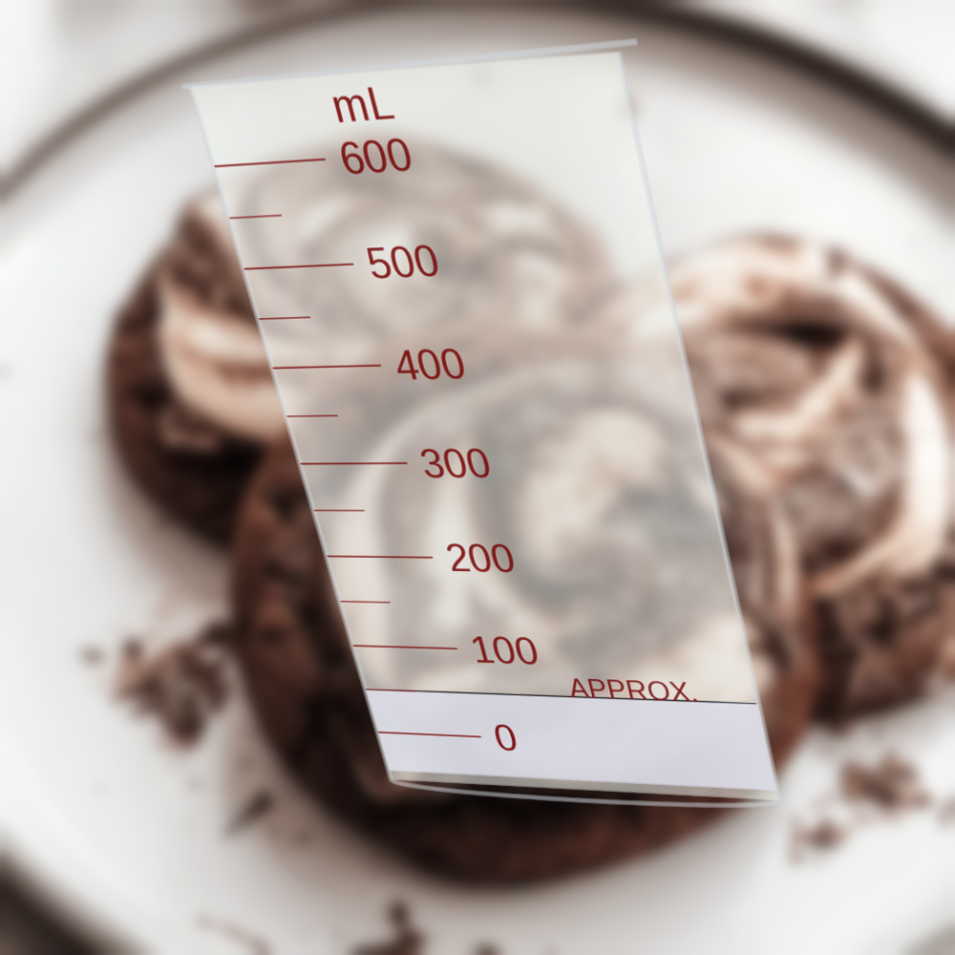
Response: 50 mL
